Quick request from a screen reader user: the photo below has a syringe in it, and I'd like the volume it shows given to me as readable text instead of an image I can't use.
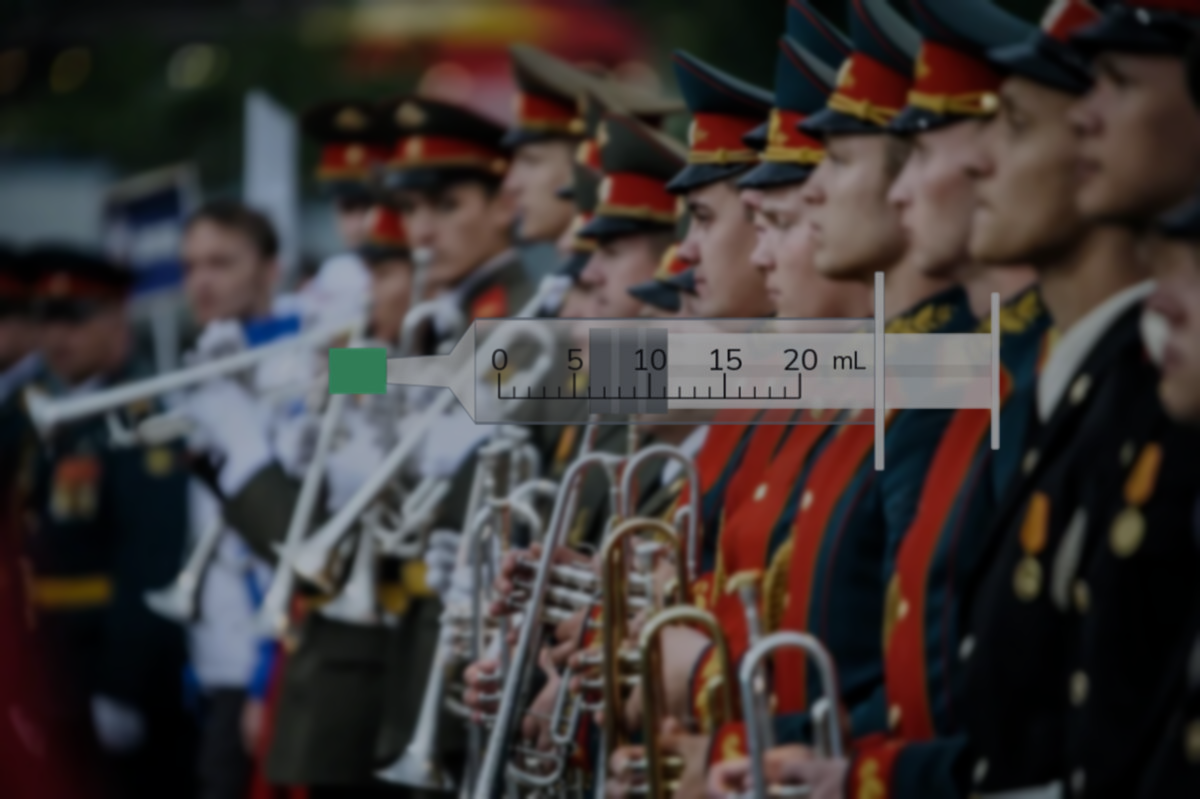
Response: 6 mL
